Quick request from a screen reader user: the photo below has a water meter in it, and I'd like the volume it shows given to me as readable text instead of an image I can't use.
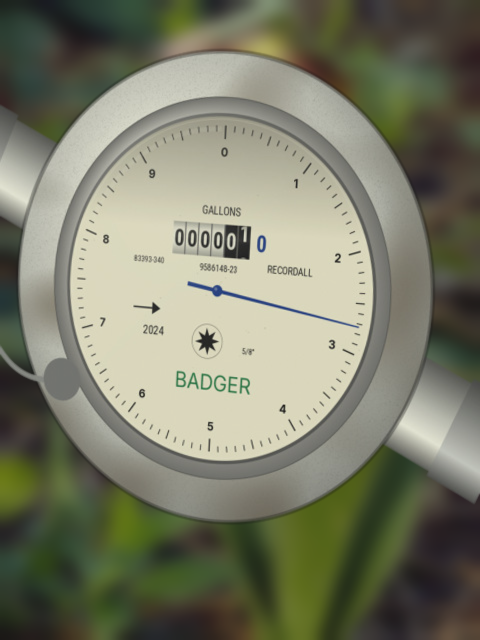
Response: 12.7 gal
